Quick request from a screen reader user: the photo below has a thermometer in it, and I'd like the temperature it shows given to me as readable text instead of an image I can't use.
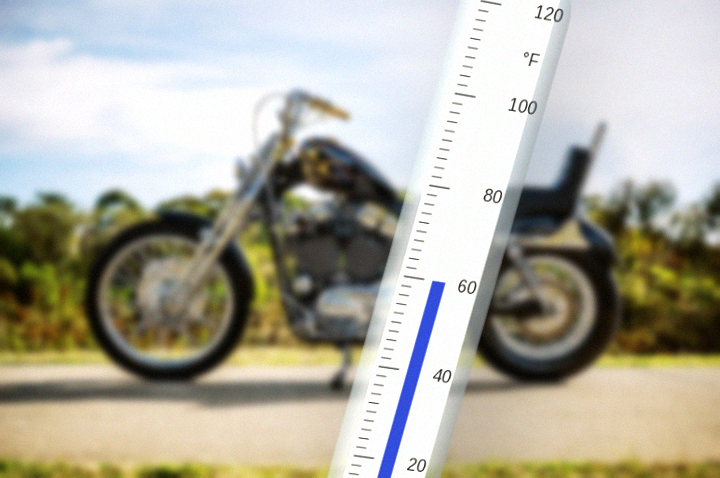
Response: 60 °F
